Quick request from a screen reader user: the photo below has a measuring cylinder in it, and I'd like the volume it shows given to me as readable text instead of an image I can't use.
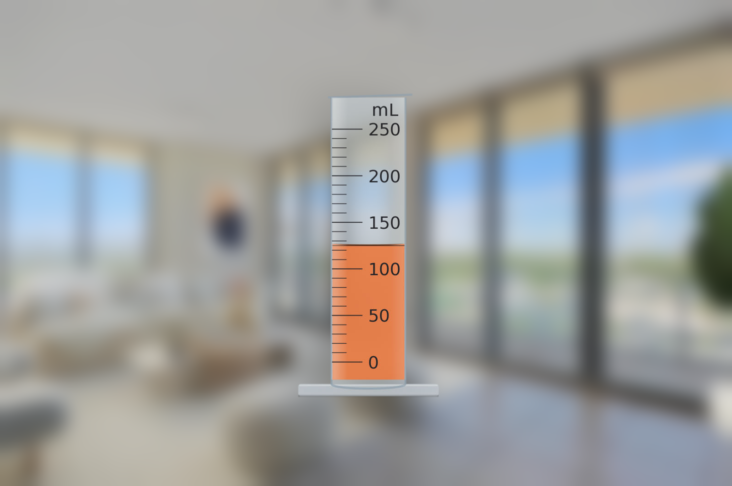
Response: 125 mL
